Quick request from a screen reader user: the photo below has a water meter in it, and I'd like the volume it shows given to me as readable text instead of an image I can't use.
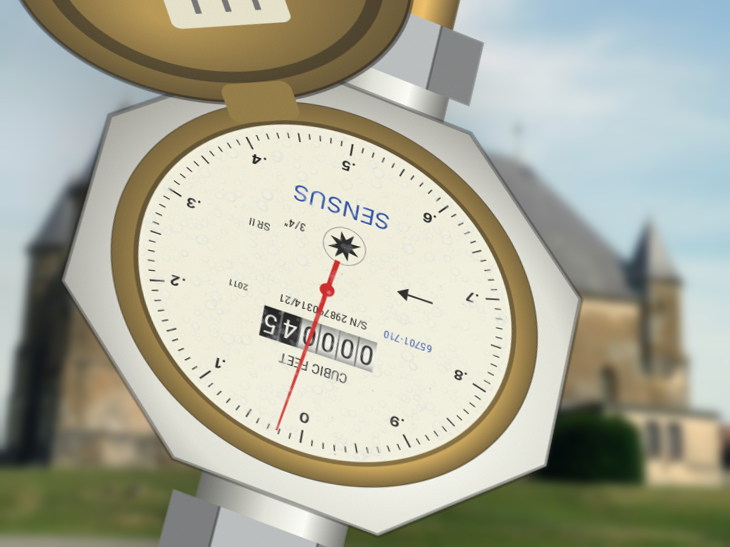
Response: 45.02 ft³
